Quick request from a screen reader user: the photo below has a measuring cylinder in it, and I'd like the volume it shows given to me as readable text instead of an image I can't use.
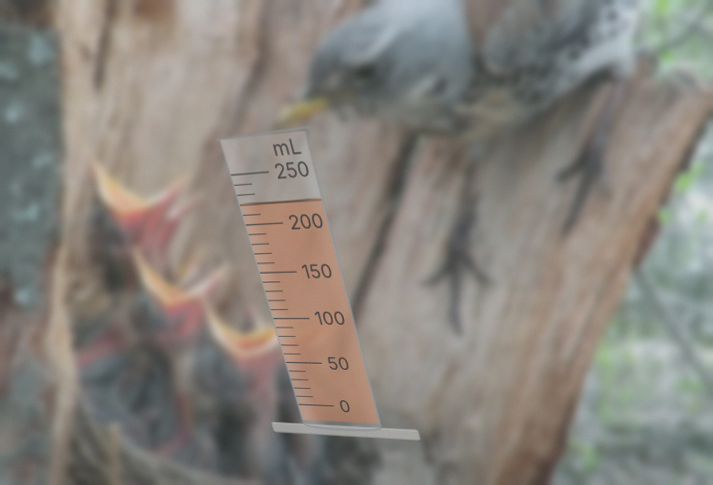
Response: 220 mL
